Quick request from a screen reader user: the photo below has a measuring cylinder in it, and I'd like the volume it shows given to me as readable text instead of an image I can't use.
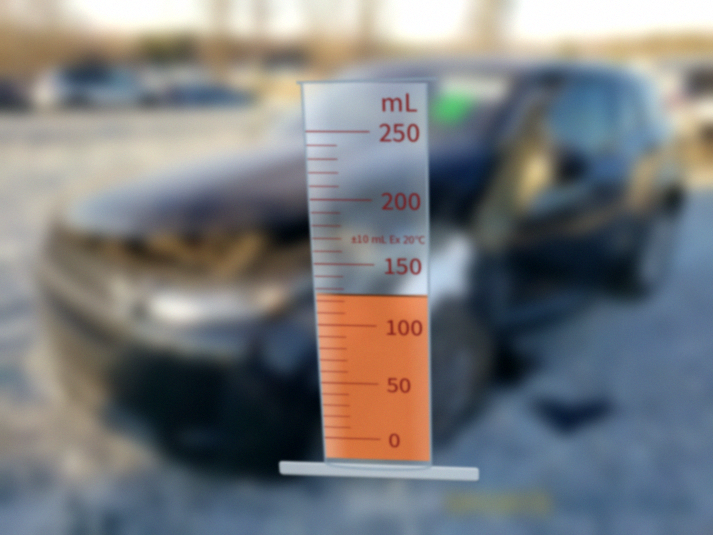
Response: 125 mL
